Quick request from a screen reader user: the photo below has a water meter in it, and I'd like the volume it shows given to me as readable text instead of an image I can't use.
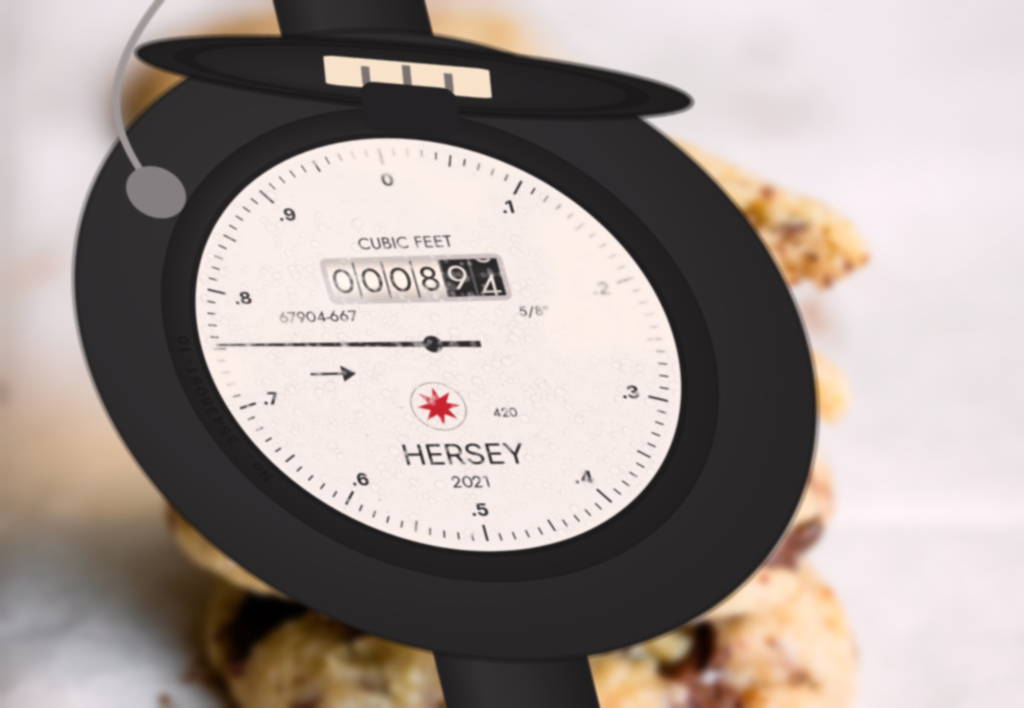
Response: 893.75 ft³
